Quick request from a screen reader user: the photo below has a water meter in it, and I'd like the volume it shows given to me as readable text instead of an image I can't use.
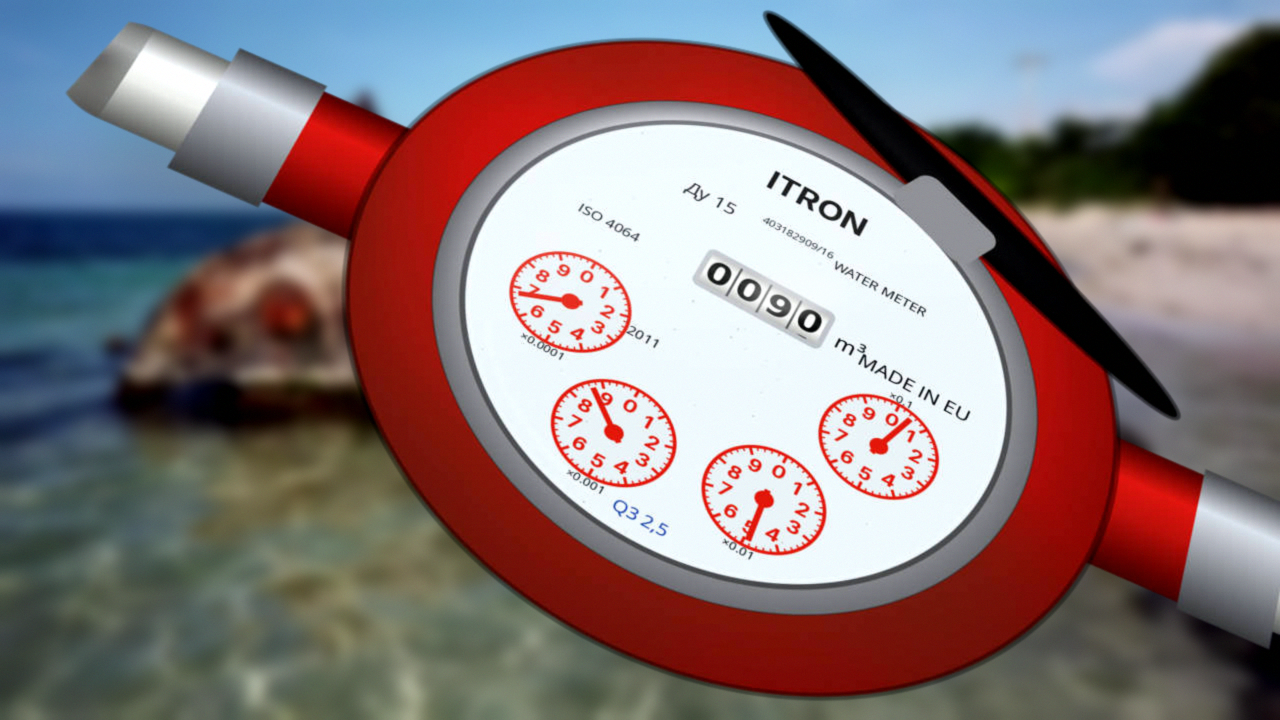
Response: 90.0486 m³
